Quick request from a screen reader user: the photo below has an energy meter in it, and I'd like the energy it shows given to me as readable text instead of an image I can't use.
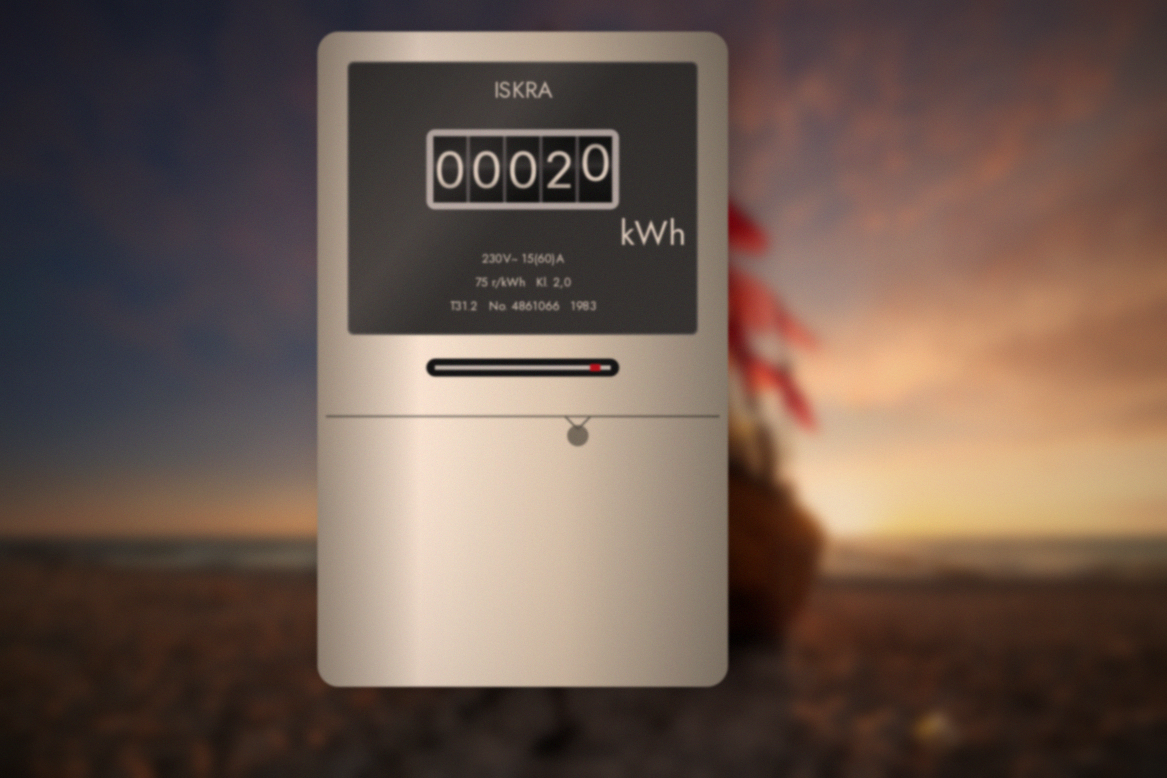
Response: 20 kWh
